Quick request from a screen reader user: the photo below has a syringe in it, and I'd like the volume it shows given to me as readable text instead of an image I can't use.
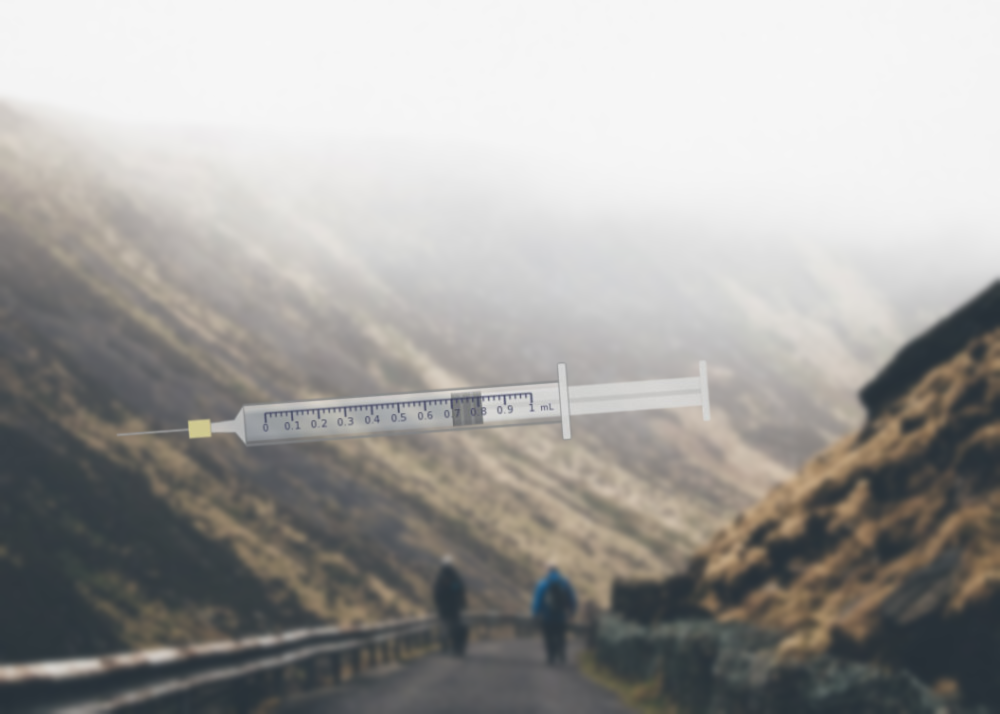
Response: 0.7 mL
